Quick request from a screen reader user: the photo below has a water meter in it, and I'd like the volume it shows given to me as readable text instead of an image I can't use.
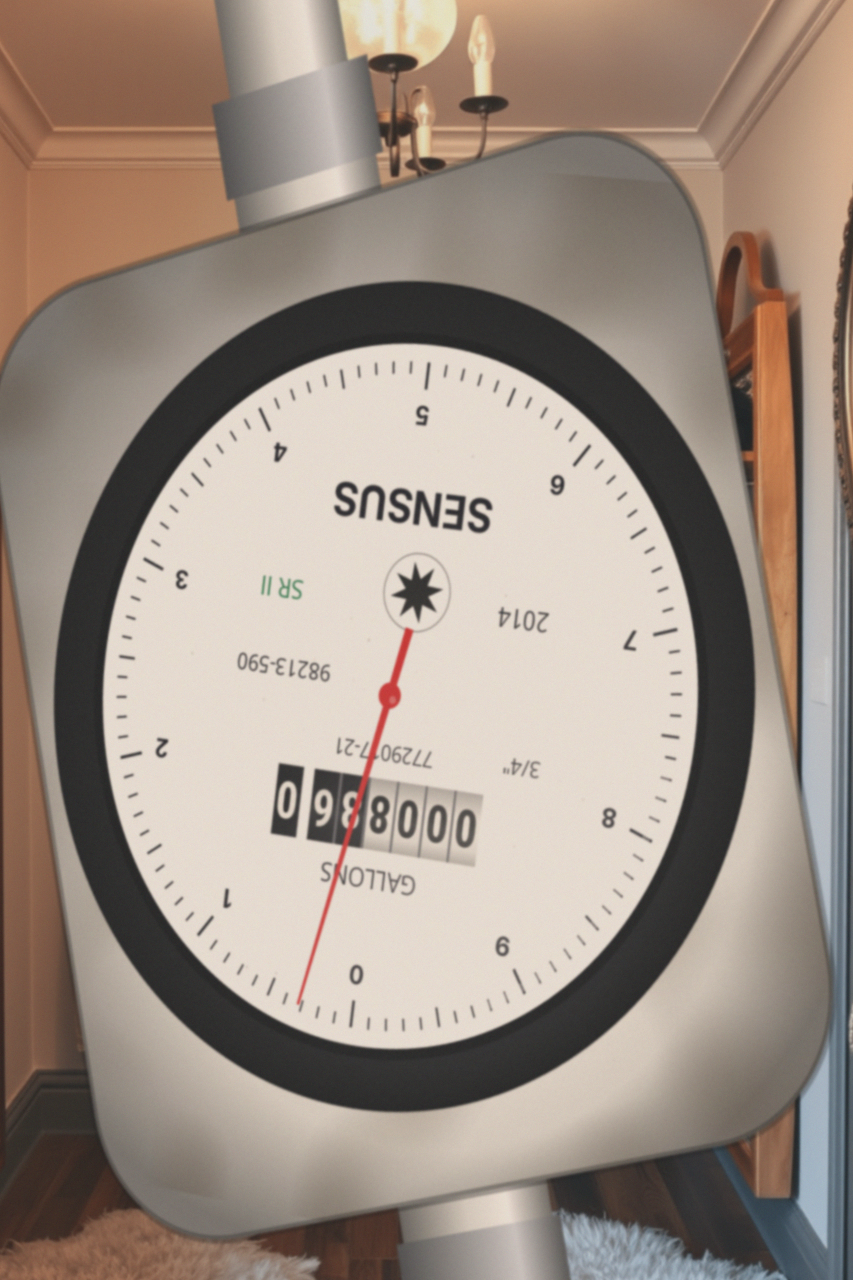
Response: 8860.3 gal
